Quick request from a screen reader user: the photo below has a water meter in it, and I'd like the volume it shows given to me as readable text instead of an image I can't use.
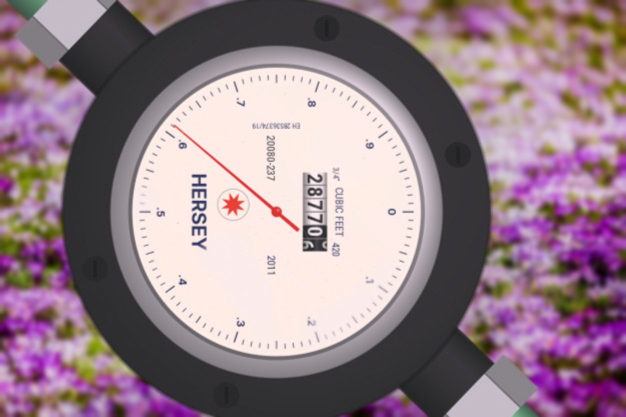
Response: 287705.61 ft³
